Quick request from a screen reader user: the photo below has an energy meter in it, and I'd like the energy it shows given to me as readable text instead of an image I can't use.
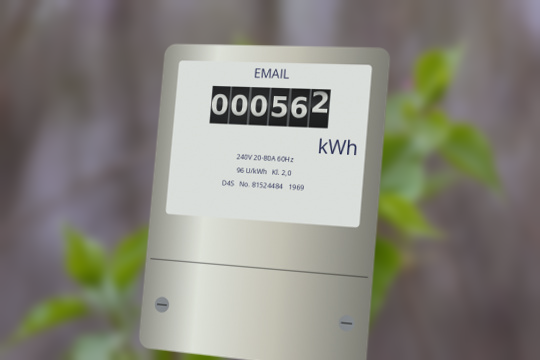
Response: 562 kWh
